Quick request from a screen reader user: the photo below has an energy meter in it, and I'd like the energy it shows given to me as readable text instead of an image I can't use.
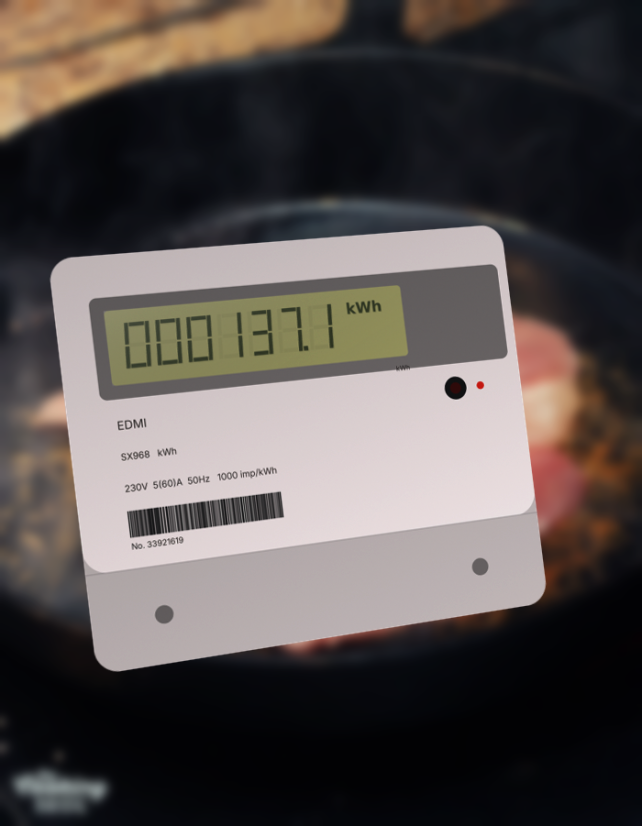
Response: 137.1 kWh
